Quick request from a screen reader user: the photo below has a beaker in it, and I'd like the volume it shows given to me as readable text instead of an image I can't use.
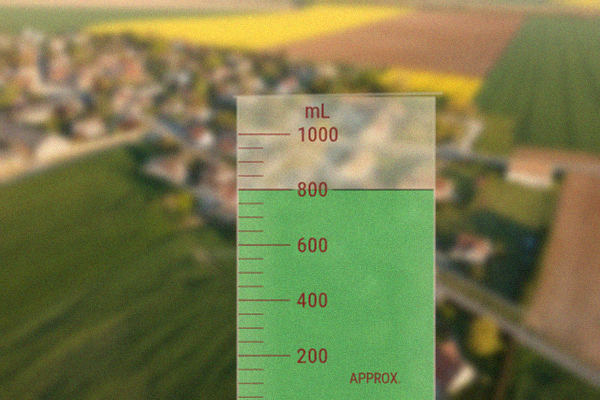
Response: 800 mL
